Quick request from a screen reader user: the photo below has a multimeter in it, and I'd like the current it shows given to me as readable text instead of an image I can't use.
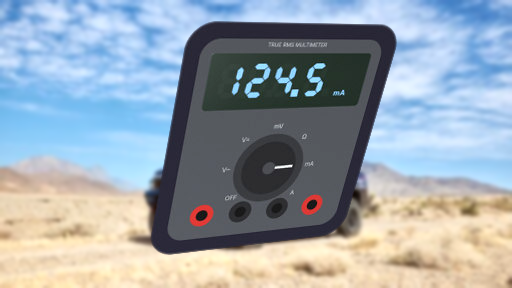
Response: 124.5 mA
